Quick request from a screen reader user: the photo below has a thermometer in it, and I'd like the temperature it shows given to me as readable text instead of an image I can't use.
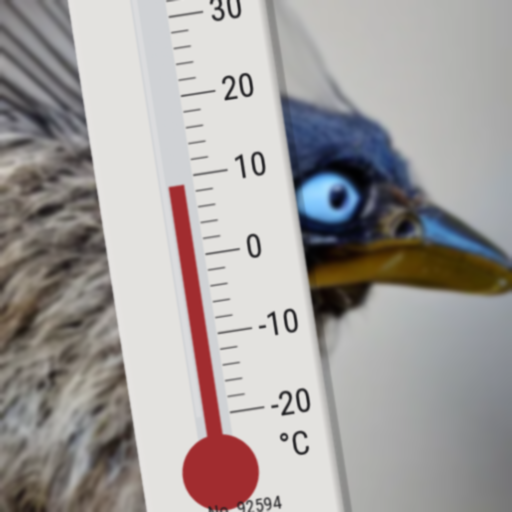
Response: 9 °C
